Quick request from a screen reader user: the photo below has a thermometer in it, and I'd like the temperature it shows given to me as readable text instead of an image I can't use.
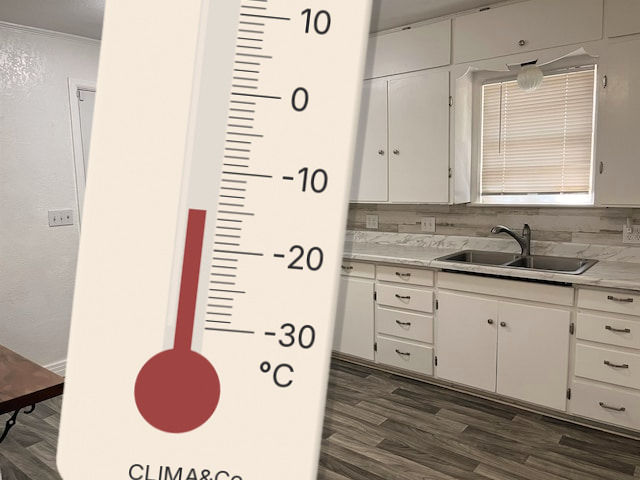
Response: -15 °C
